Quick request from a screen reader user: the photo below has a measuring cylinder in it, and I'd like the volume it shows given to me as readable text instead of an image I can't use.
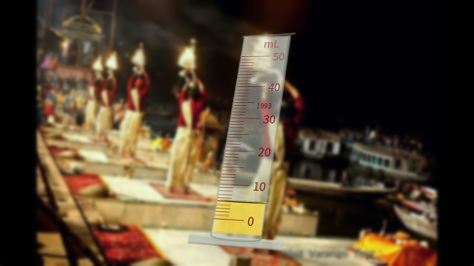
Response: 5 mL
